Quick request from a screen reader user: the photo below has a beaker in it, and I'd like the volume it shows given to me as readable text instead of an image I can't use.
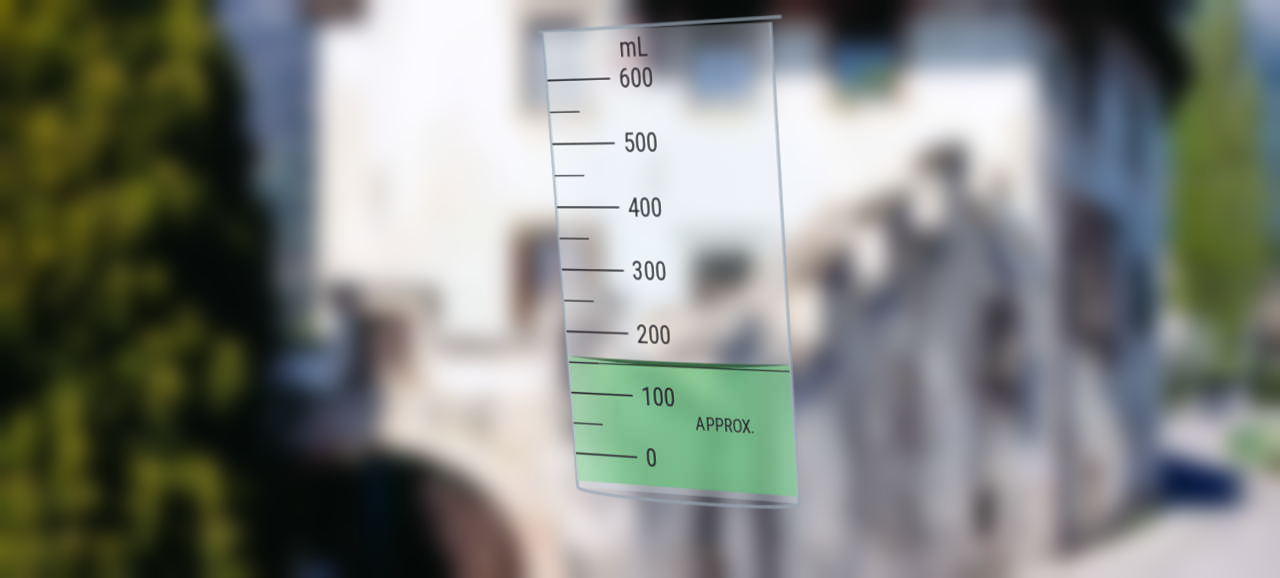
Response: 150 mL
